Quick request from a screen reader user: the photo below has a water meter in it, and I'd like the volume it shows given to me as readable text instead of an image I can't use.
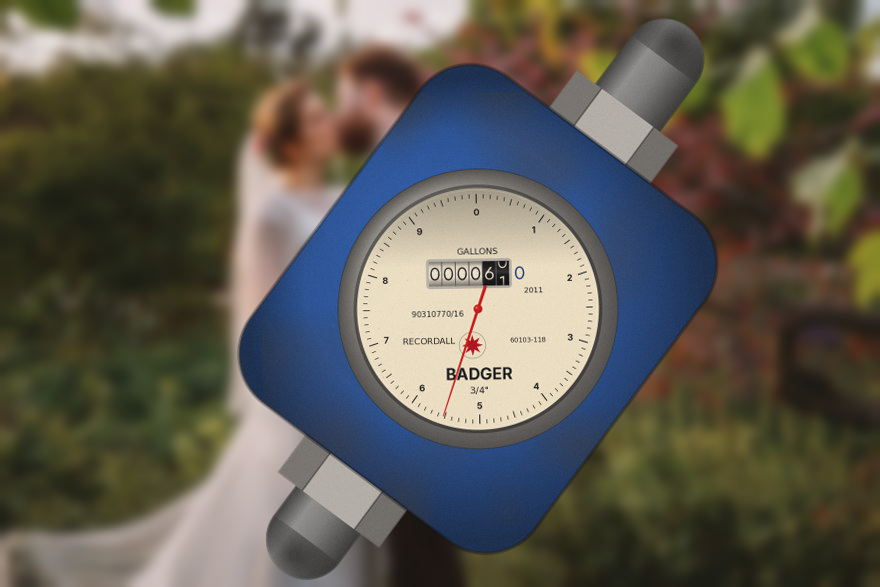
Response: 605.5 gal
